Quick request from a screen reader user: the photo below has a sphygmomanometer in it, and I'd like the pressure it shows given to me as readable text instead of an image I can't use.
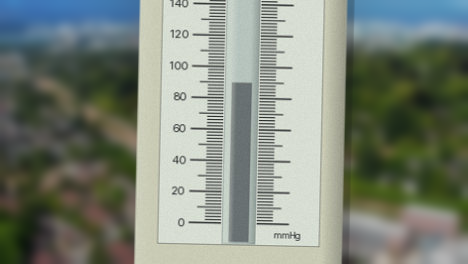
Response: 90 mmHg
